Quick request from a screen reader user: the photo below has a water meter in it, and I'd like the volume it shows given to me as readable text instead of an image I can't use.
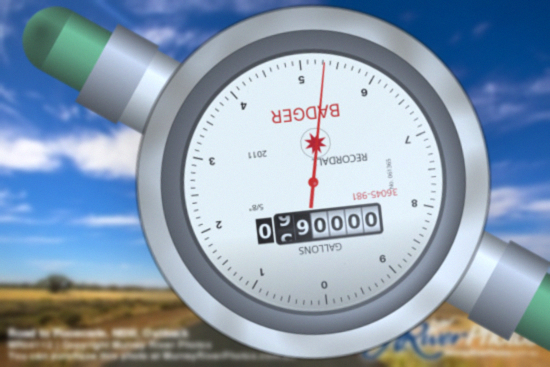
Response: 655.3 gal
